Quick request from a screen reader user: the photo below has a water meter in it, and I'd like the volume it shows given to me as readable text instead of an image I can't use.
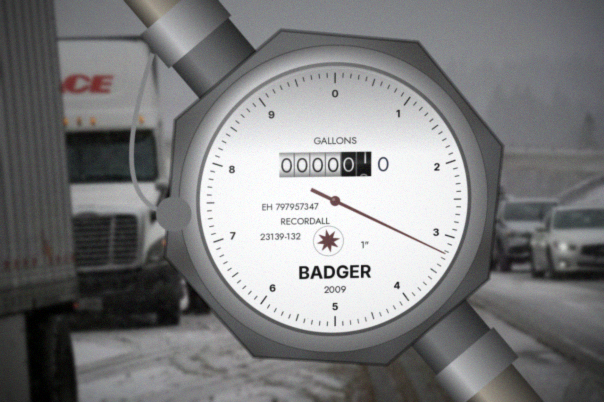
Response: 13.2 gal
